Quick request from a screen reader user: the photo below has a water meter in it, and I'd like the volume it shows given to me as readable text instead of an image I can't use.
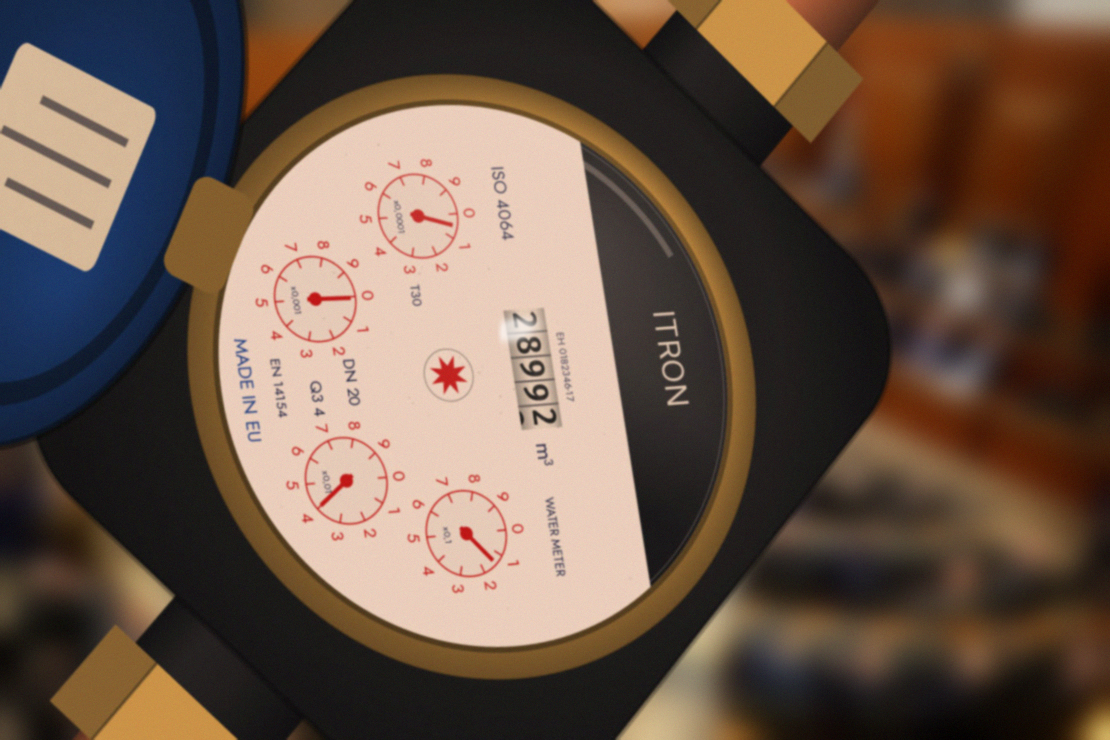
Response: 28992.1400 m³
